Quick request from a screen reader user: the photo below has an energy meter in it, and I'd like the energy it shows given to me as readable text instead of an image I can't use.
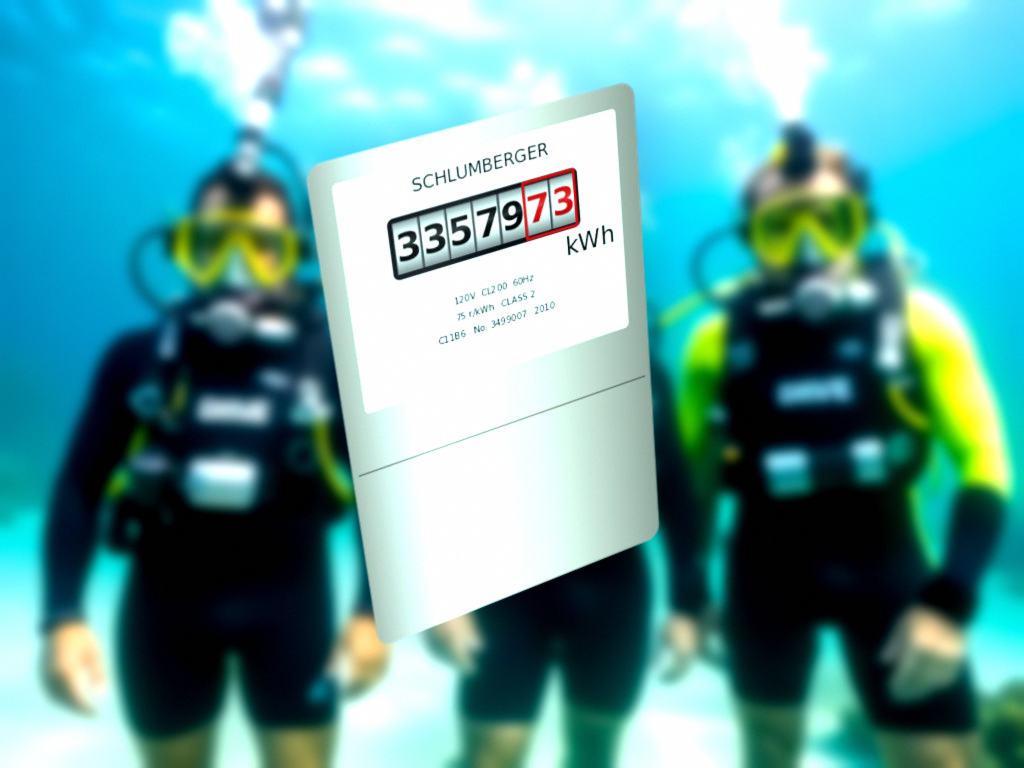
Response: 33579.73 kWh
